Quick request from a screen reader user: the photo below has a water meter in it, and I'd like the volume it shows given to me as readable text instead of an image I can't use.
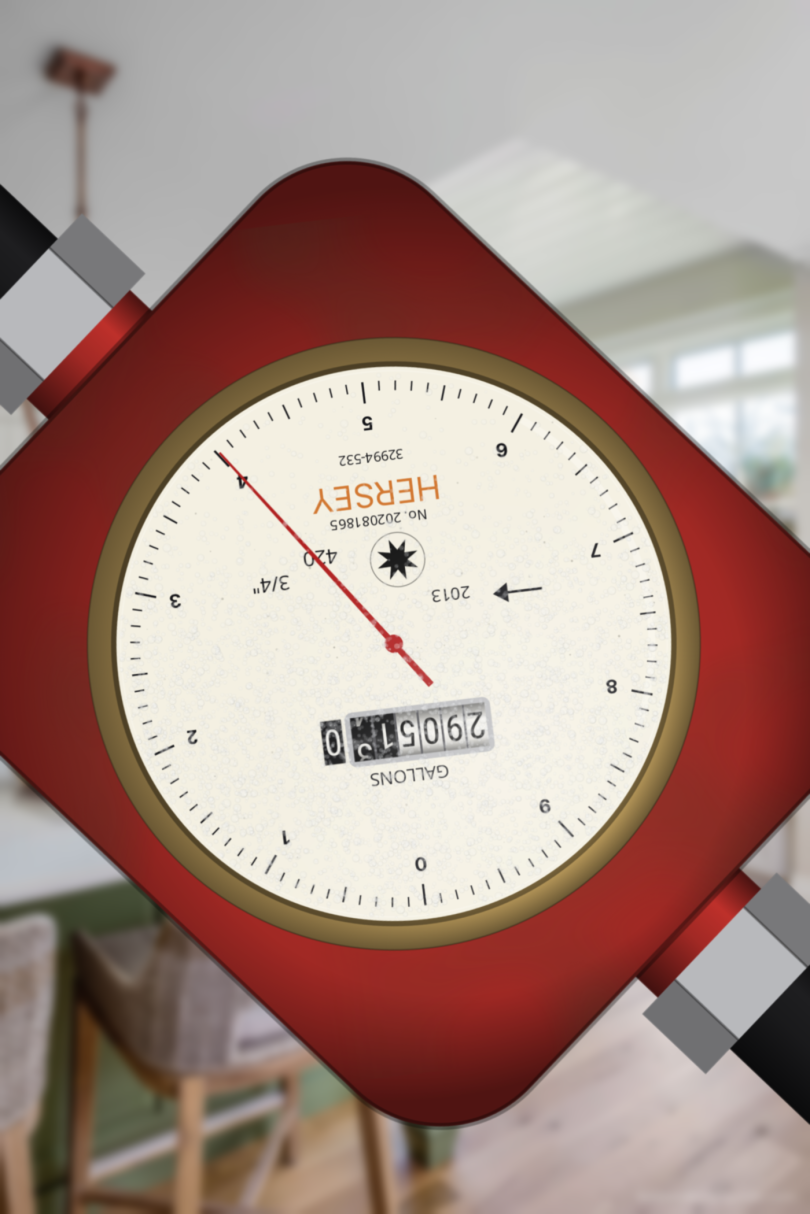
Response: 2905134.0 gal
